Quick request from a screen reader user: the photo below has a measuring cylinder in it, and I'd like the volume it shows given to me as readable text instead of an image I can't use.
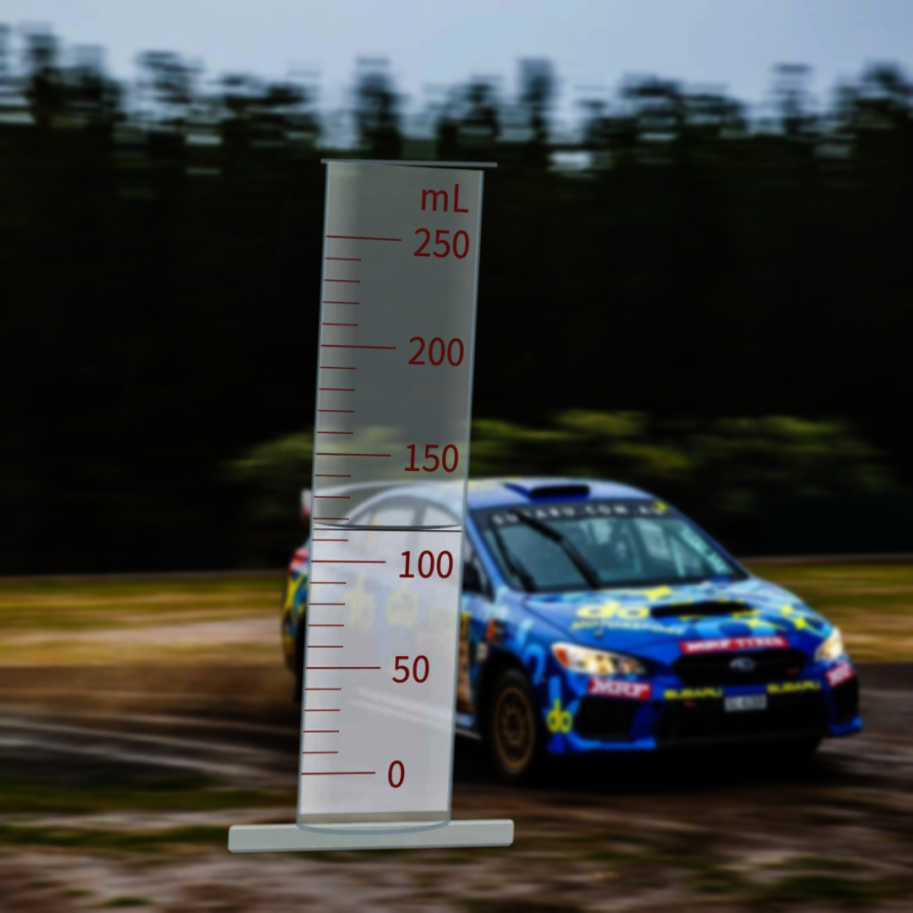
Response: 115 mL
